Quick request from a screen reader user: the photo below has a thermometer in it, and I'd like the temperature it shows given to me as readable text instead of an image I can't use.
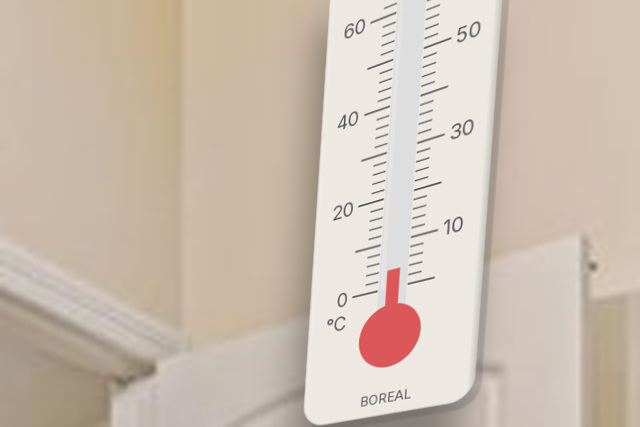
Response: 4 °C
